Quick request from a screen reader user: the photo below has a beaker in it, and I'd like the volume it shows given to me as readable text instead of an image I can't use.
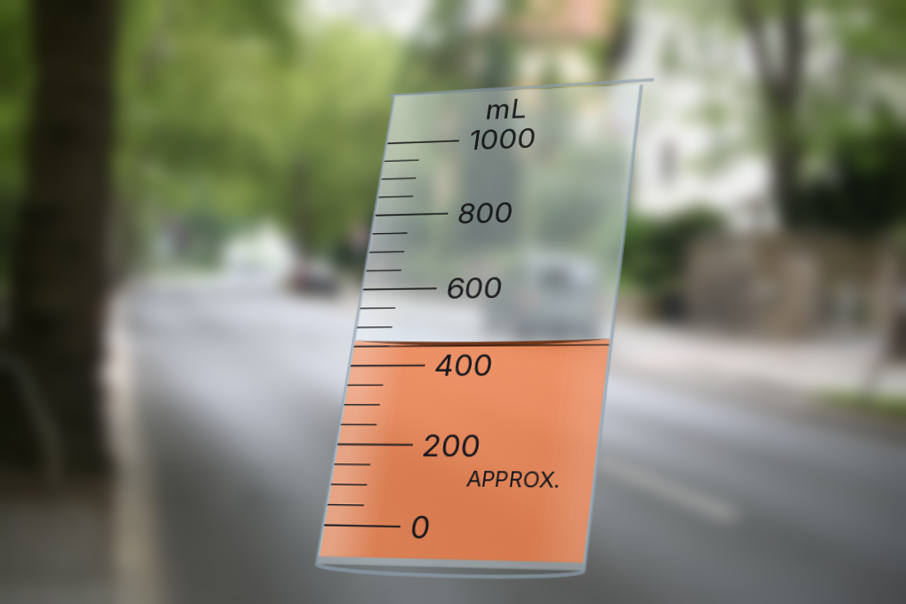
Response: 450 mL
